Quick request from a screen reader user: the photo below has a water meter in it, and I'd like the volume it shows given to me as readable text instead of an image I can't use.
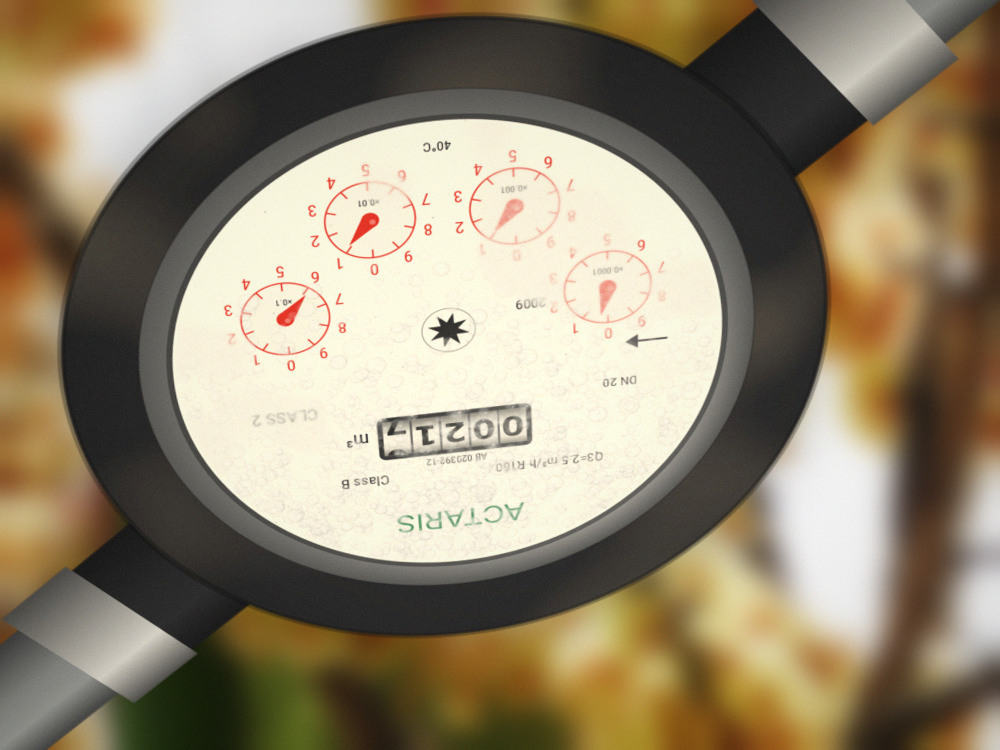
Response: 216.6110 m³
